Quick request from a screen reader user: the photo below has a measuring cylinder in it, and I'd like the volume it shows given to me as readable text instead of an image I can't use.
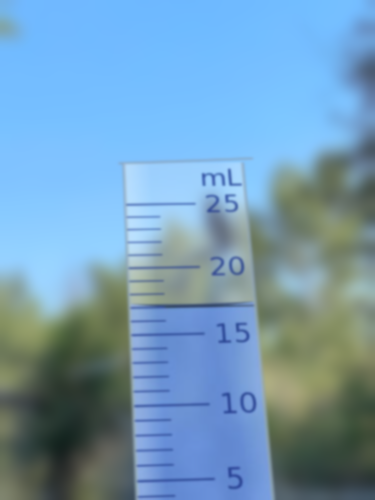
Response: 17 mL
